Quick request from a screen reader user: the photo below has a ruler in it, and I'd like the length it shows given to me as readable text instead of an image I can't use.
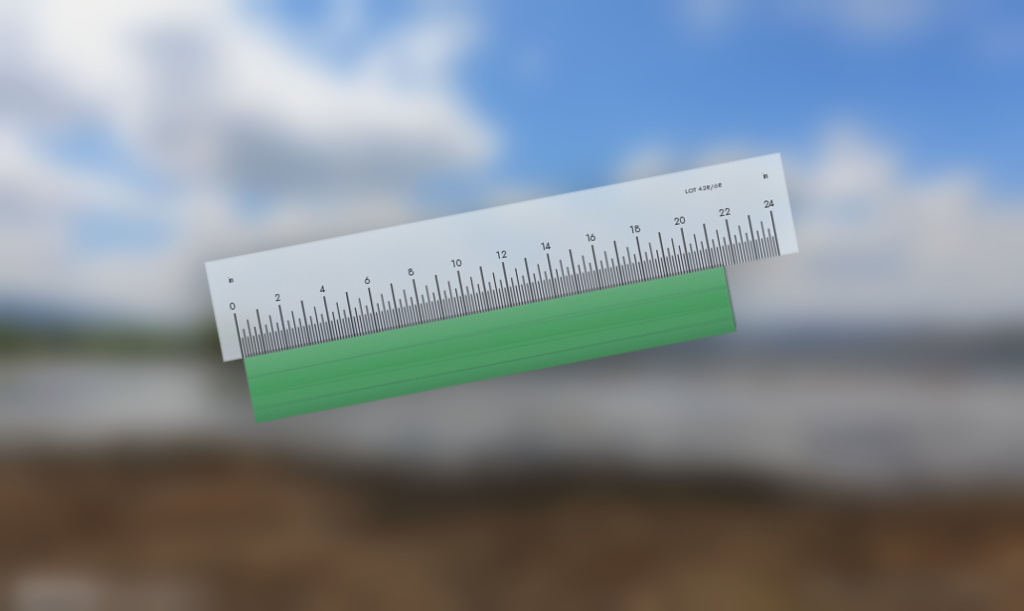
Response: 21.5 in
